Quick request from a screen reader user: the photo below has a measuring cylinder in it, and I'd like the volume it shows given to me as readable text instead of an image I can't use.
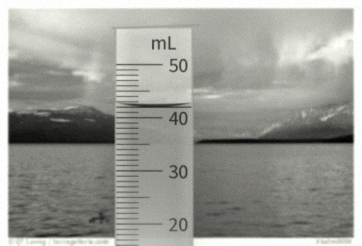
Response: 42 mL
